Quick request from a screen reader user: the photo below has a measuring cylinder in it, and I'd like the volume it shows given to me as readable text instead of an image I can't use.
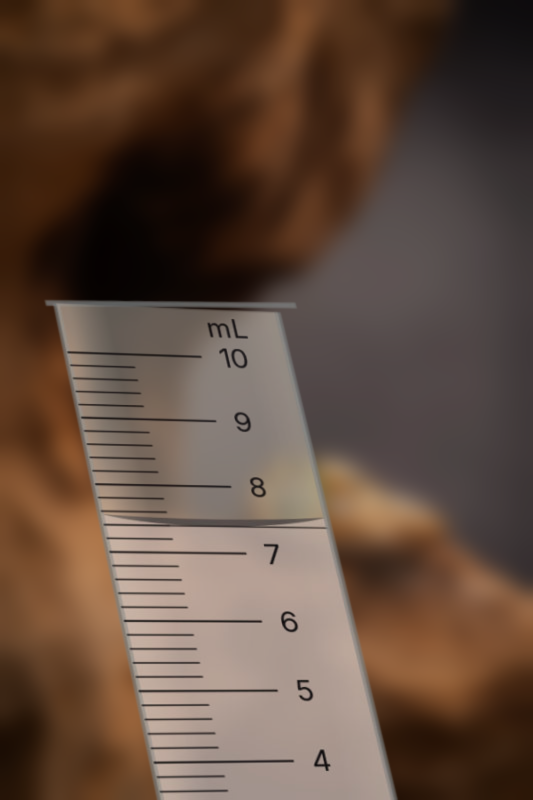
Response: 7.4 mL
